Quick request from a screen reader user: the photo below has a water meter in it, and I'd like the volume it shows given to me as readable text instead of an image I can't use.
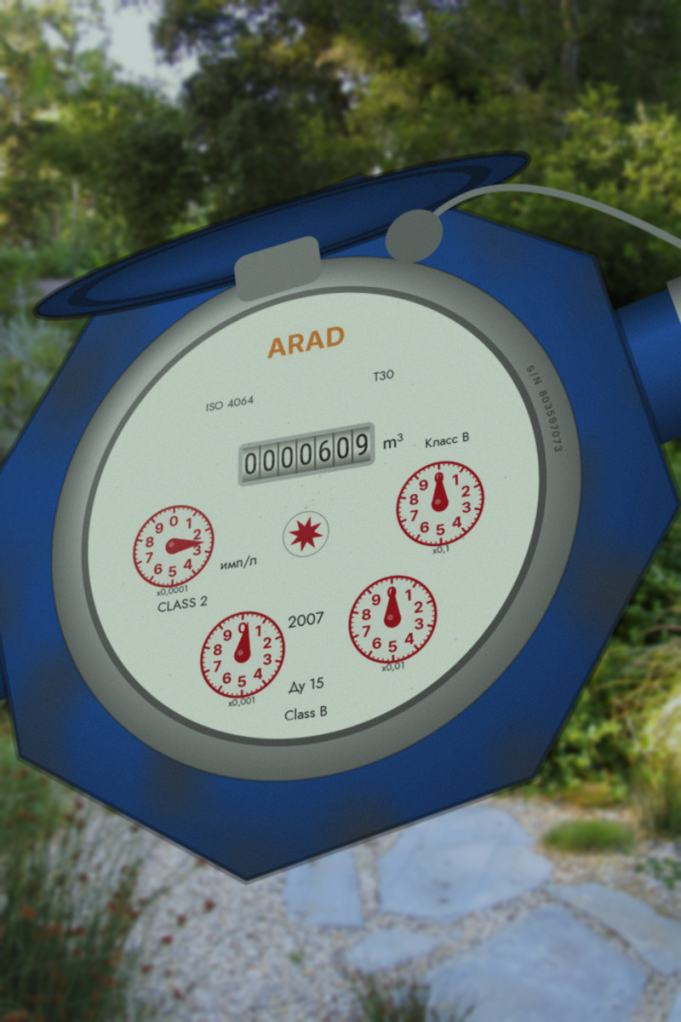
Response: 609.0002 m³
